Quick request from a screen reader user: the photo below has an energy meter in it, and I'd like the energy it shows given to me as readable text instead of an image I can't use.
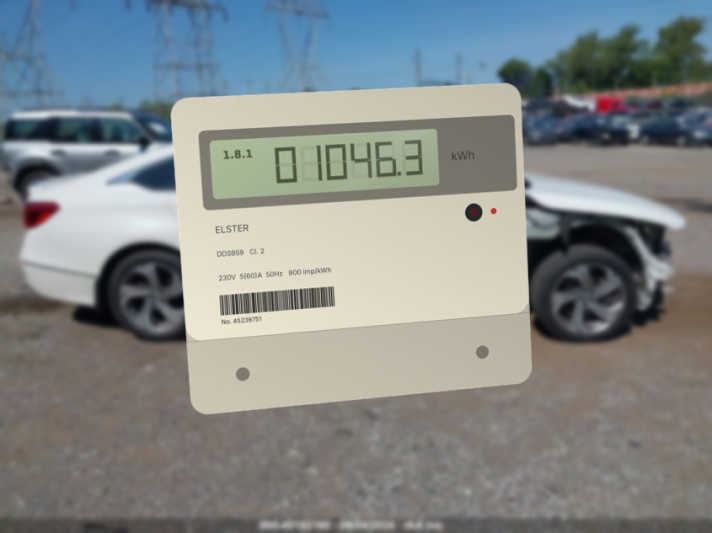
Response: 1046.3 kWh
